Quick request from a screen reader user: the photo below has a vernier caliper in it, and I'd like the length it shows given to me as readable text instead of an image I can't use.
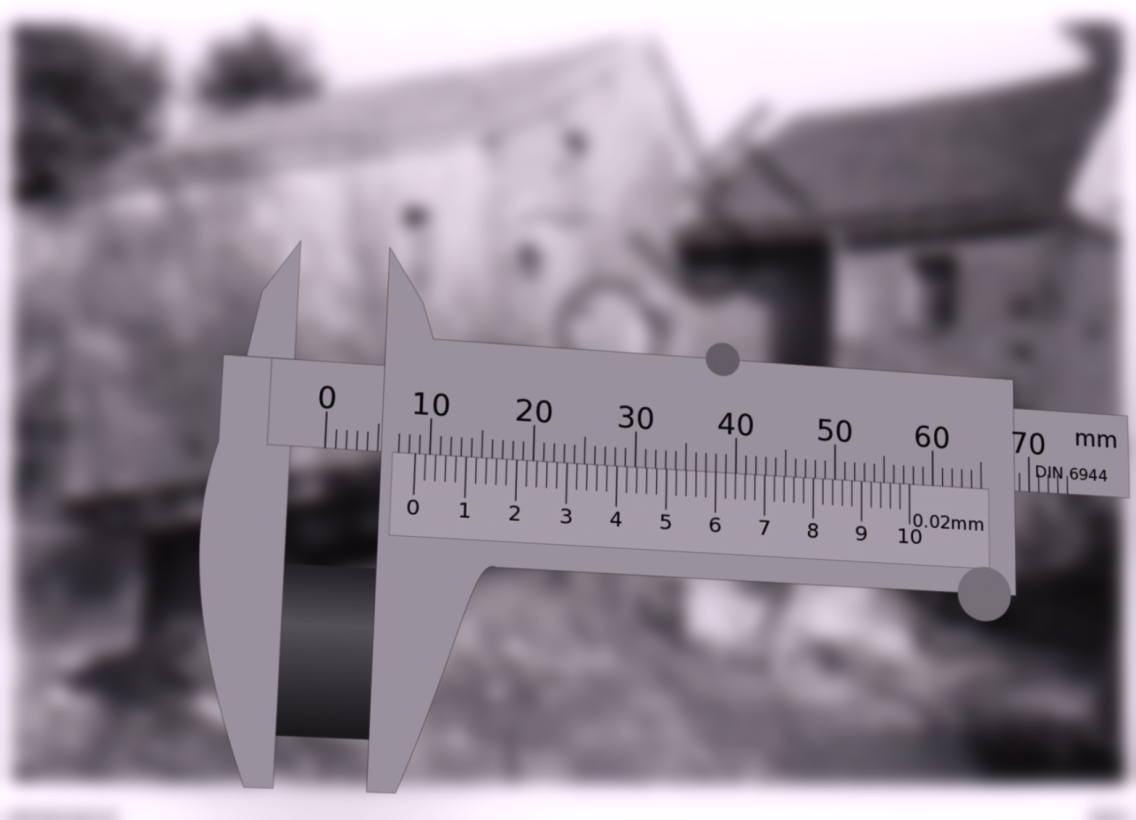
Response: 8.6 mm
